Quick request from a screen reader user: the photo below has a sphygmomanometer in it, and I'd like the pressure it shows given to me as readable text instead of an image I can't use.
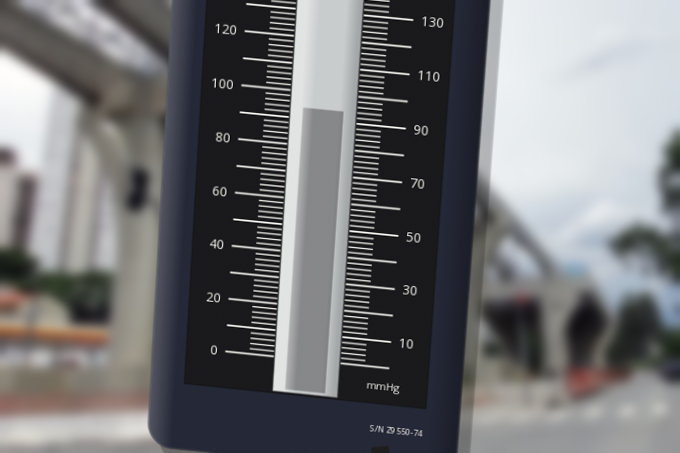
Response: 94 mmHg
